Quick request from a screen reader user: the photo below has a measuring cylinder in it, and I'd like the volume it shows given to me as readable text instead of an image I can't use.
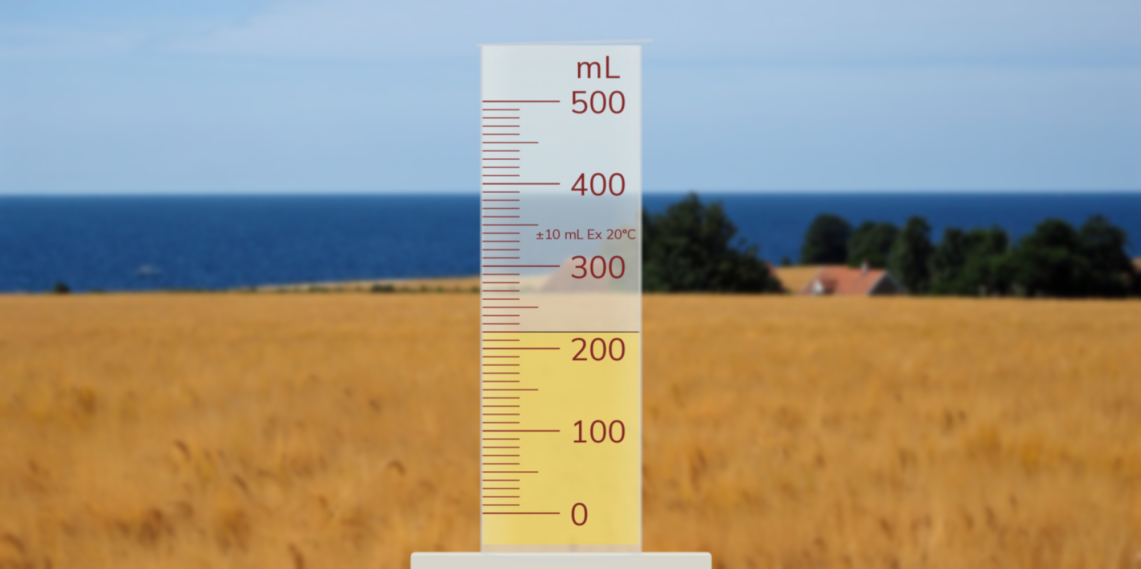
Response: 220 mL
